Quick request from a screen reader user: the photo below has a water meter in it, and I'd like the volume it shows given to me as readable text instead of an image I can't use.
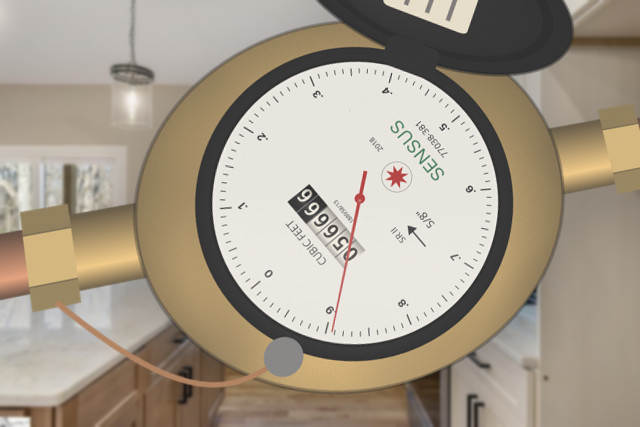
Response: 56665.89 ft³
